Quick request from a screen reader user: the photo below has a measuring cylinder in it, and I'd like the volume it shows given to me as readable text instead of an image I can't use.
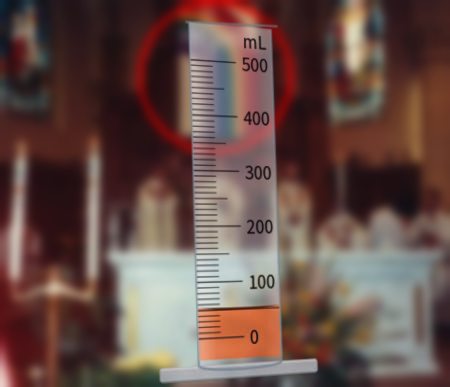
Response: 50 mL
